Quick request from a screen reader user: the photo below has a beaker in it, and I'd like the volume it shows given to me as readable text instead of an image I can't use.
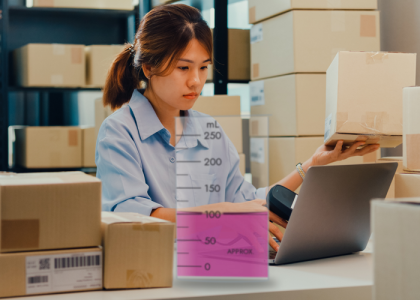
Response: 100 mL
